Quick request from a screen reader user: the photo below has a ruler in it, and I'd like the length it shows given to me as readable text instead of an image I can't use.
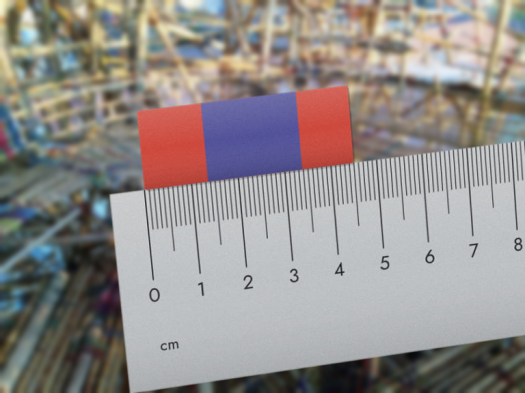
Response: 4.5 cm
